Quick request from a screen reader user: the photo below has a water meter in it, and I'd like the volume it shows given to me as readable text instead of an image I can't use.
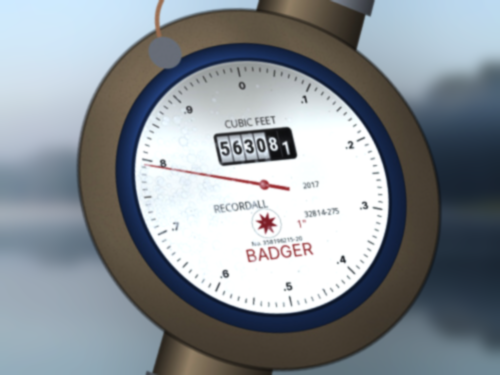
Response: 563080.79 ft³
